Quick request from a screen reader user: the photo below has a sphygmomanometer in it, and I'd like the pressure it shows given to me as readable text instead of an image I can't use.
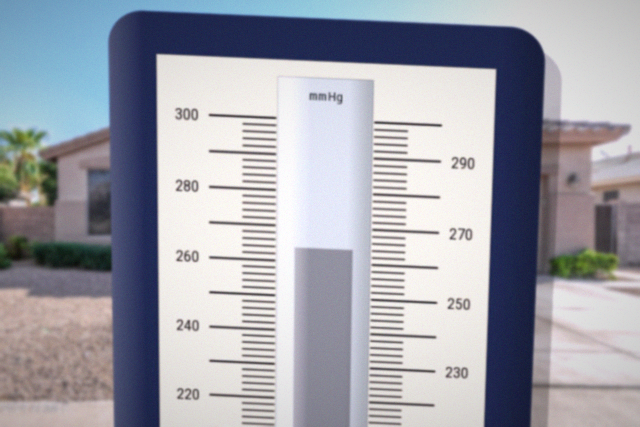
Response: 264 mmHg
